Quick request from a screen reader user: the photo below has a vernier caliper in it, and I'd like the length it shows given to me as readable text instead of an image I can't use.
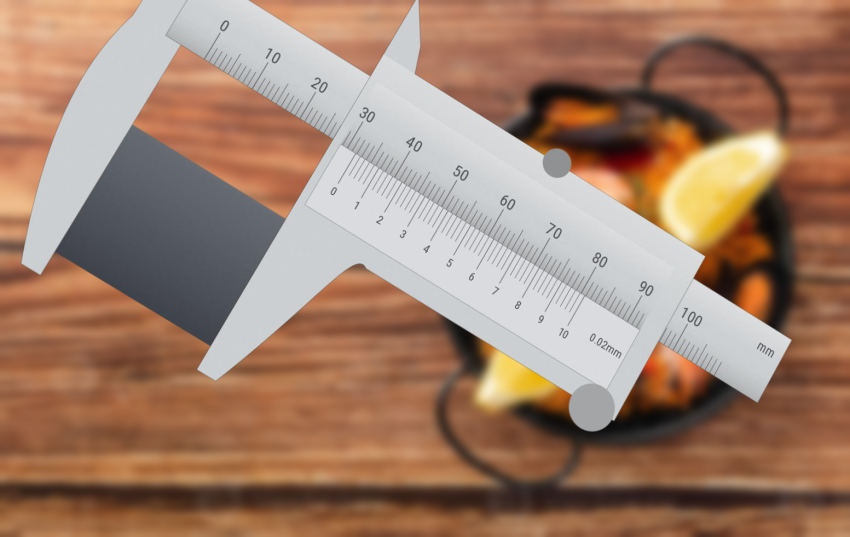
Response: 31.8 mm
